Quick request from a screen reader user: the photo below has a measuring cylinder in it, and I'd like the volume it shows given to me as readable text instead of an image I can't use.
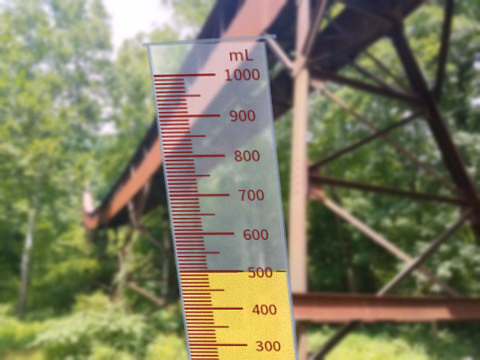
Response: 500 mL
